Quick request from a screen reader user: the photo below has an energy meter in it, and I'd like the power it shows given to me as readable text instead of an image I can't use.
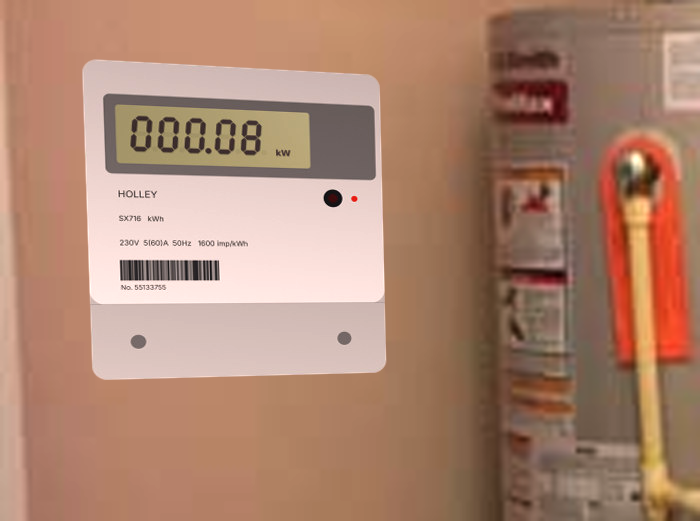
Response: 0.08 kW
